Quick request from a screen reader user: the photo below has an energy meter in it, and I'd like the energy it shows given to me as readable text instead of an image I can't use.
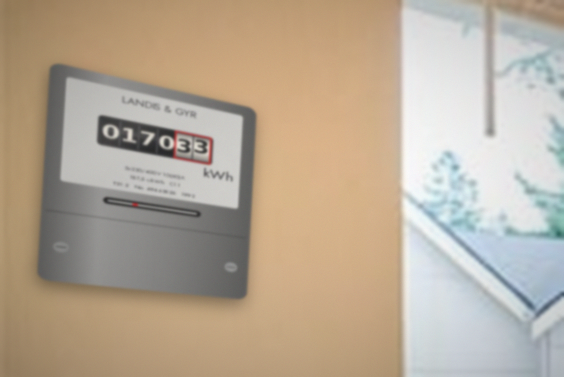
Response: 170.33 kWh
